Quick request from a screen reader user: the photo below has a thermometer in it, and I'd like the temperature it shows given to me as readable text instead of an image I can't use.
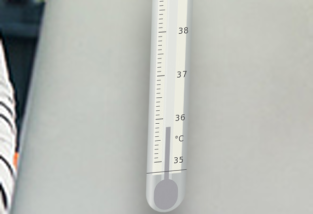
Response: 35.8 °C
